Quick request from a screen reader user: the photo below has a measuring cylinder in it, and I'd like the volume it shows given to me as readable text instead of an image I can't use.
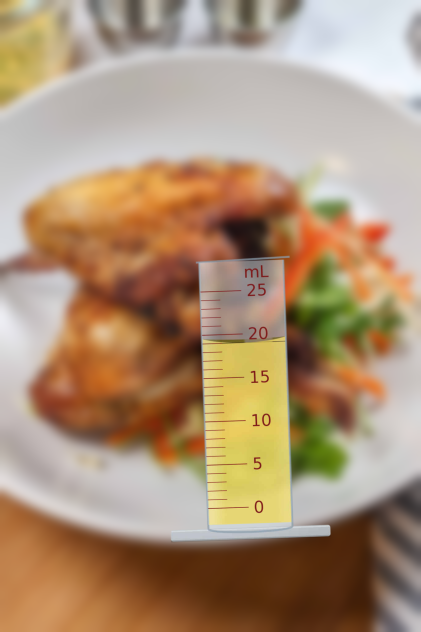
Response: 19 mL
